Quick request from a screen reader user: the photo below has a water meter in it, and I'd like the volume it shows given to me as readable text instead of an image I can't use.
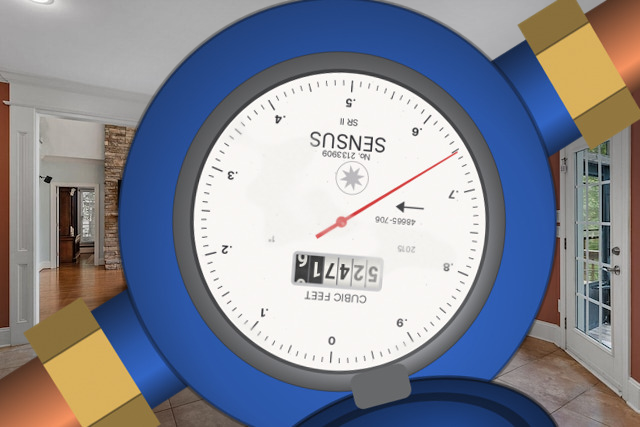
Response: 524715.65 ft³
